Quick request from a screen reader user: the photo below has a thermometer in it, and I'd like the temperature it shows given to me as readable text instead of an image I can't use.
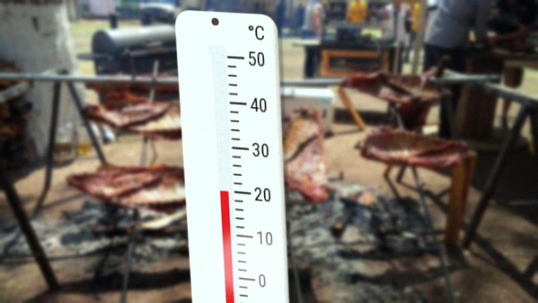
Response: 20 °C
